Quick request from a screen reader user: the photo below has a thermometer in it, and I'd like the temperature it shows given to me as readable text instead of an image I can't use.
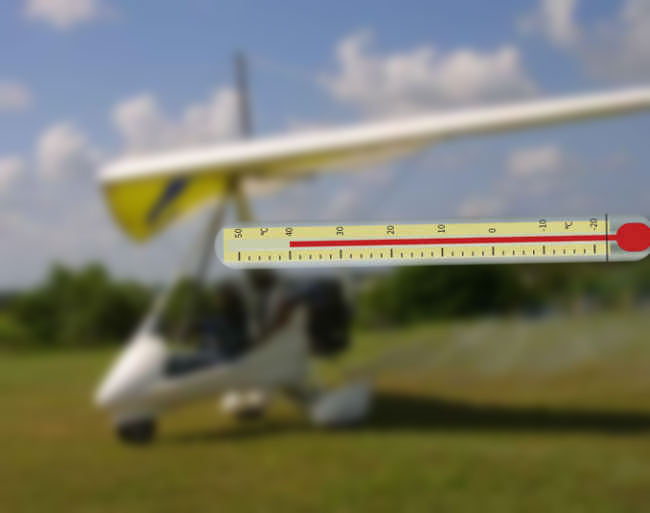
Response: 40 °C
